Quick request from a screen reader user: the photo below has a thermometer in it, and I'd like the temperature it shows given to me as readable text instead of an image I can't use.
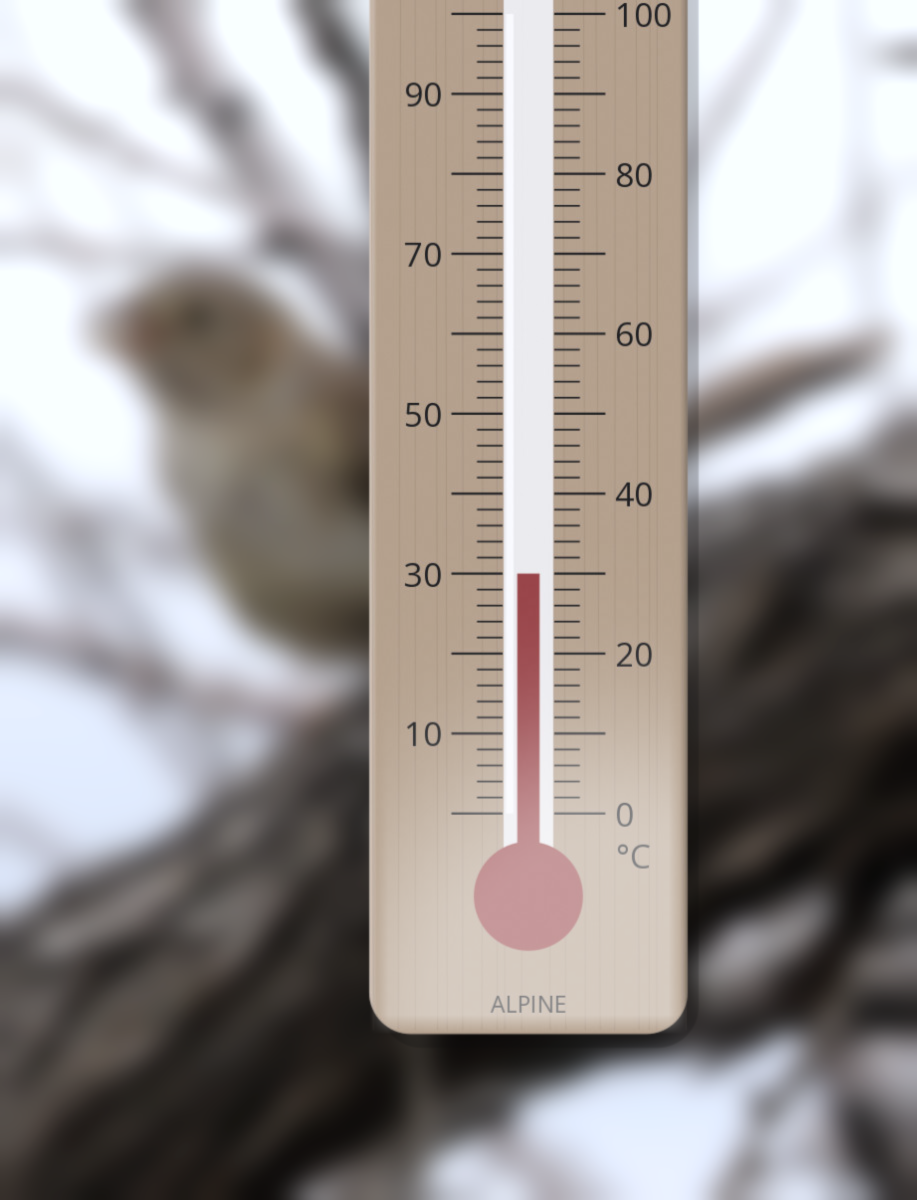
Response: 30 °C
